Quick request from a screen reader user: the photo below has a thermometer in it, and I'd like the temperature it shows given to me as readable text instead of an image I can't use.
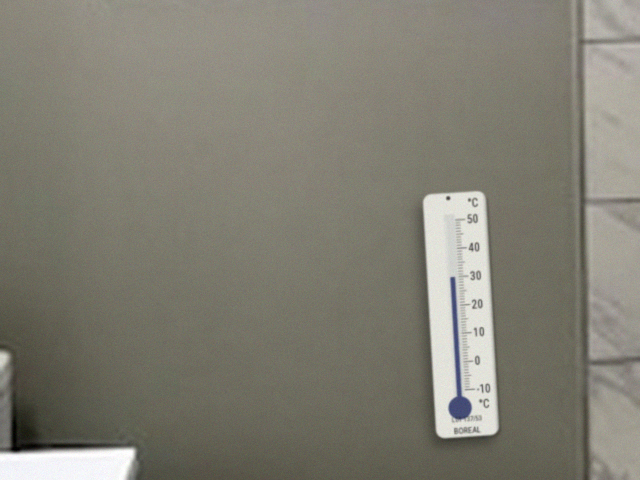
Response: 30 °C
